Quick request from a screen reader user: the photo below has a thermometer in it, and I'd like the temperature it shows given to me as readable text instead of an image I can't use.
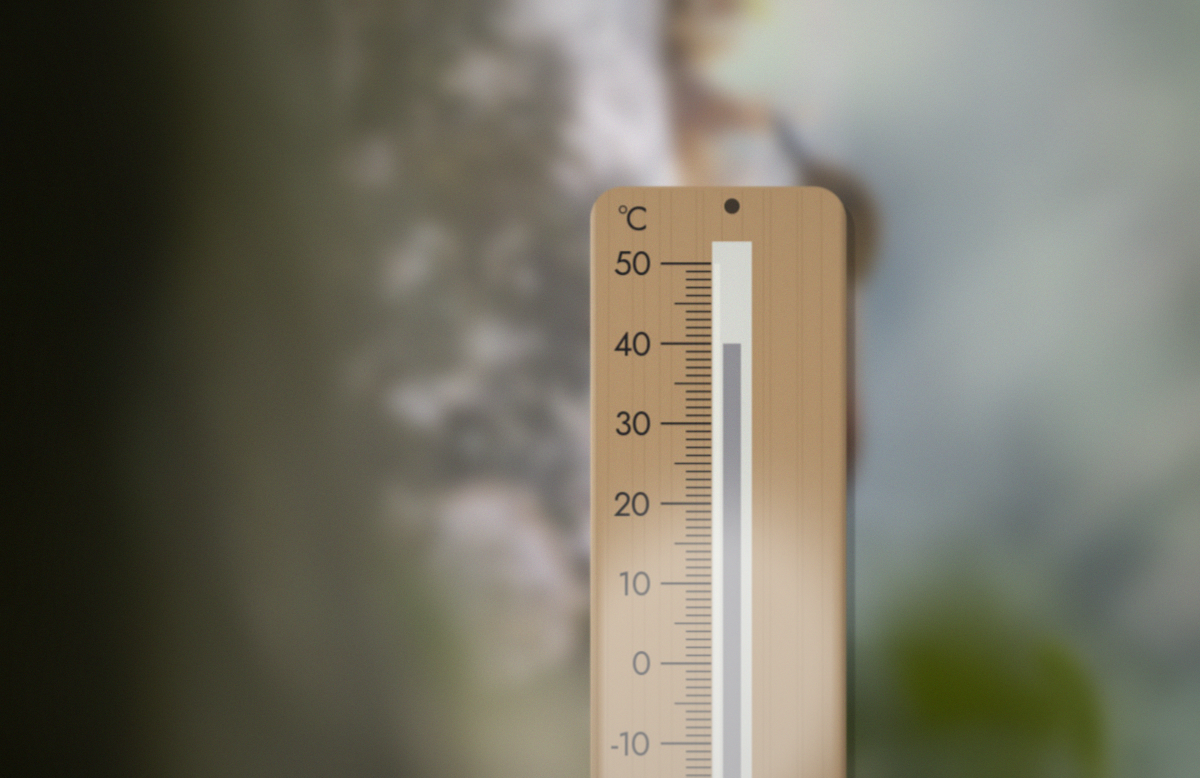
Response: 40 °C
